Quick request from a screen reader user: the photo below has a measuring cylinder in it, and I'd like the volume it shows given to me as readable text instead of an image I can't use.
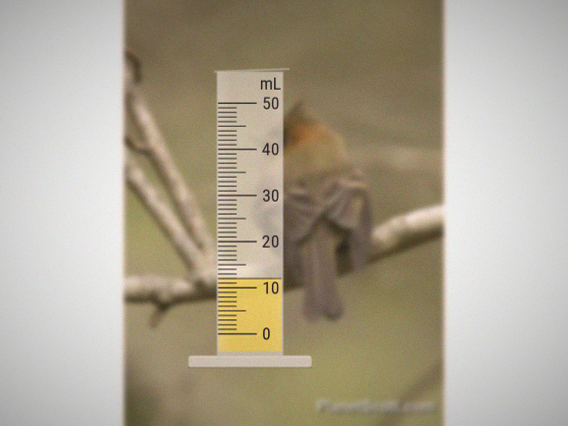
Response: 12 mL
